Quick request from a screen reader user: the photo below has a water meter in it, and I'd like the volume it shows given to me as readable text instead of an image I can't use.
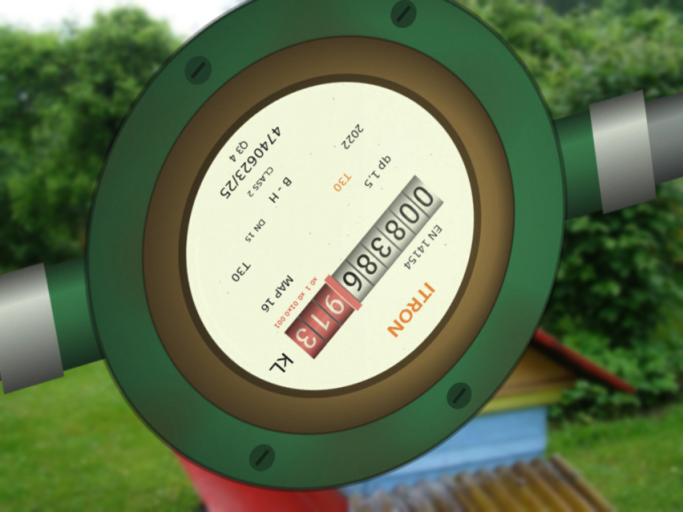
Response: 8386.913 kL
